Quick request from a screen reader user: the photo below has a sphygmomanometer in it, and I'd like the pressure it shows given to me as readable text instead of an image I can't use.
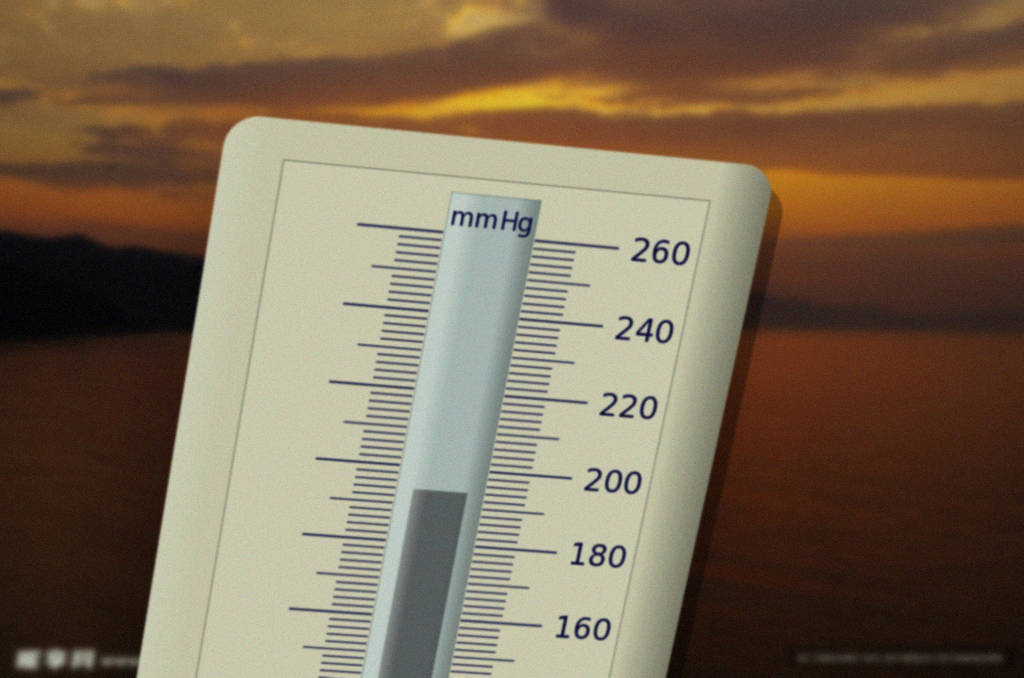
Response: 194 mmHg
